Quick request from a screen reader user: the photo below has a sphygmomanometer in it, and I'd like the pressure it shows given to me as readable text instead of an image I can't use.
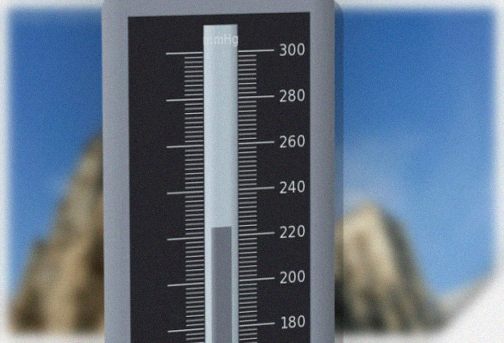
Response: 224 mmHg
